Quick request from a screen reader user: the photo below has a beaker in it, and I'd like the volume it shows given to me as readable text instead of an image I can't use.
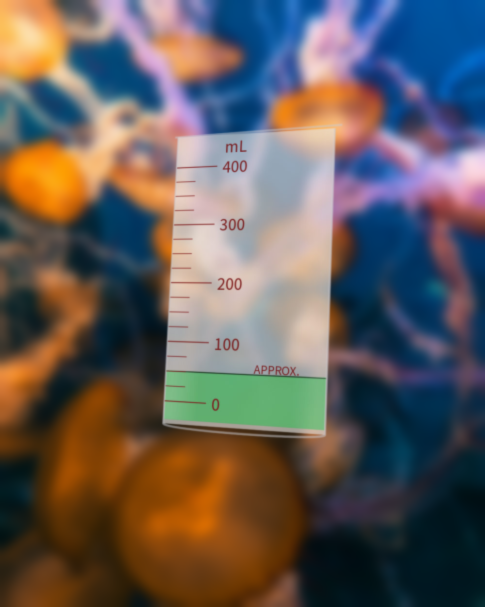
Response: 50 mL
